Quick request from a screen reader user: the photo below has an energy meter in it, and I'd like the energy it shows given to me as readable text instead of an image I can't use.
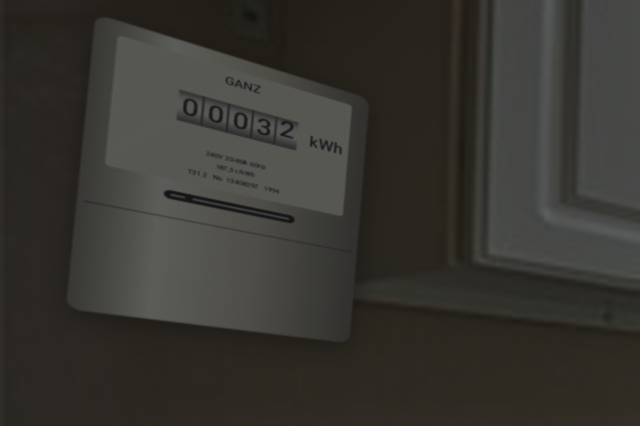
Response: 32 kWh
